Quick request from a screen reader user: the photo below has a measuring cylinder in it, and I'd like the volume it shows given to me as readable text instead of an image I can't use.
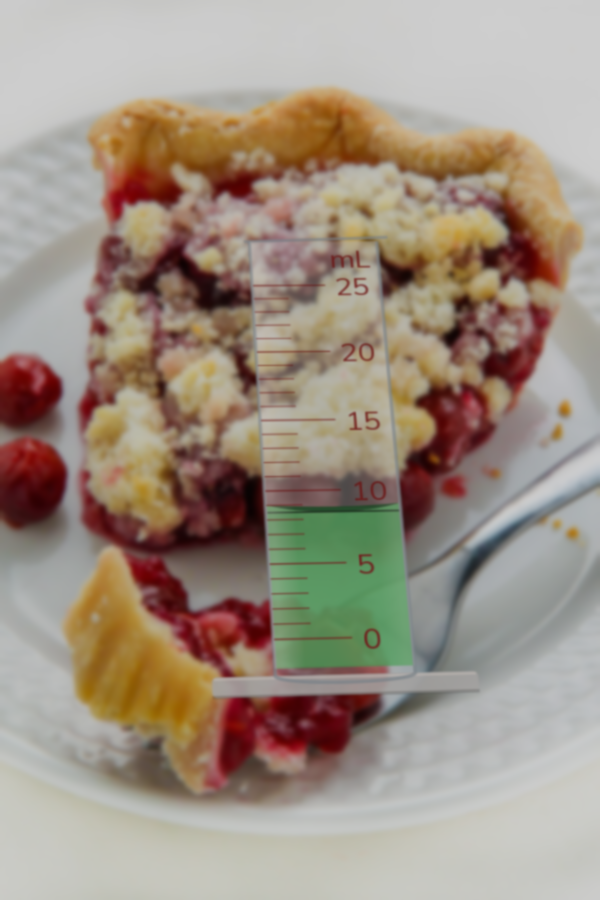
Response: 8.5 mL
